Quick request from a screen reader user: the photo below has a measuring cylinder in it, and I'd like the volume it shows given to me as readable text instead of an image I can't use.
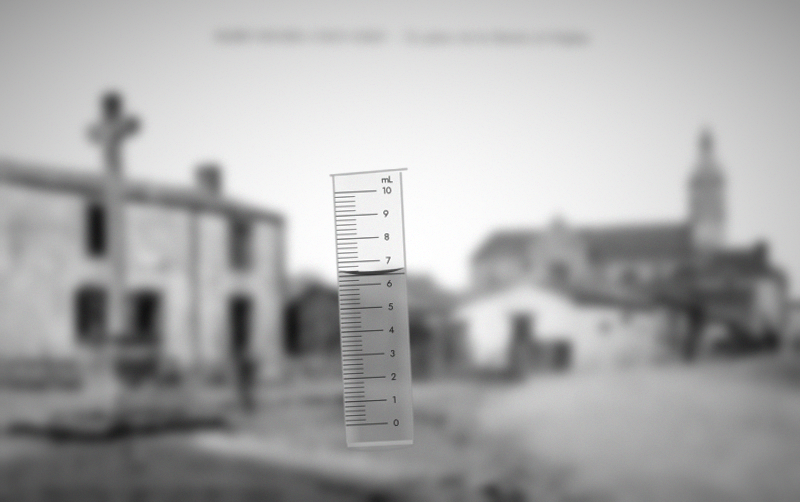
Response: 6.4 mL
